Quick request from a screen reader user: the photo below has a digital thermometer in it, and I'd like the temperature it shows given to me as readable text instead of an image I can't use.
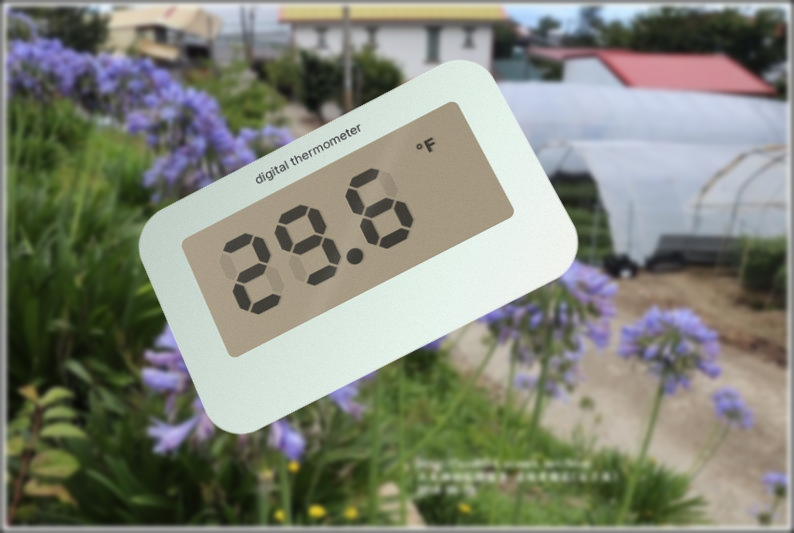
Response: 29.6 °F
